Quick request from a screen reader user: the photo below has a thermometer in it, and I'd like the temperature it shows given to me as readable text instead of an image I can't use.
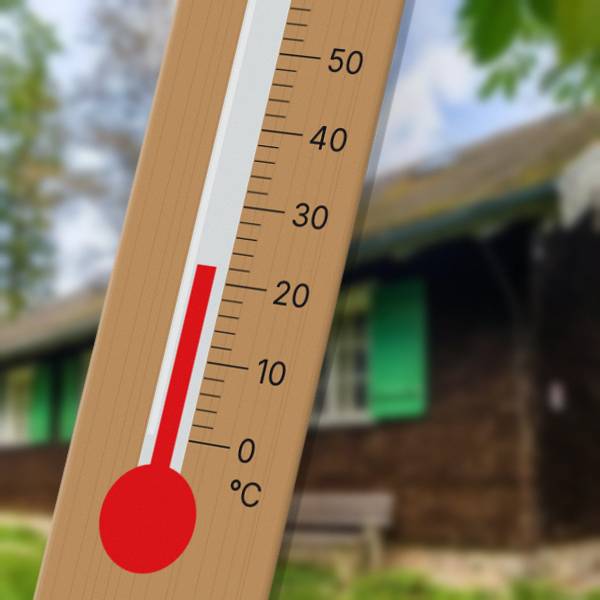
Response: 22 °C
